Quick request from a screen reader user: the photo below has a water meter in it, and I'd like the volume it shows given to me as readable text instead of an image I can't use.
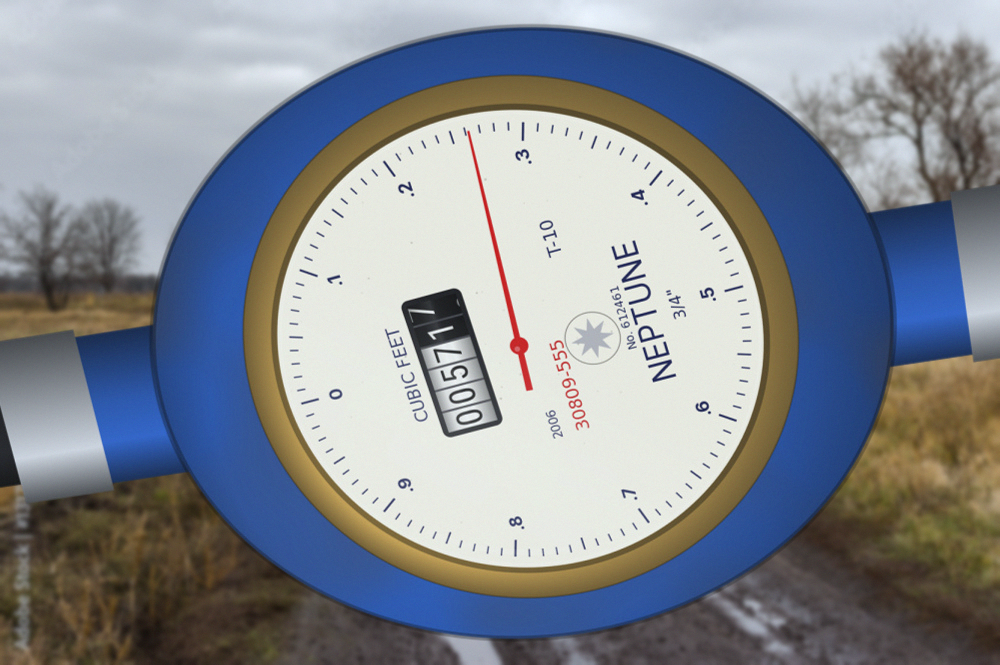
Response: 5717.26 ft³
